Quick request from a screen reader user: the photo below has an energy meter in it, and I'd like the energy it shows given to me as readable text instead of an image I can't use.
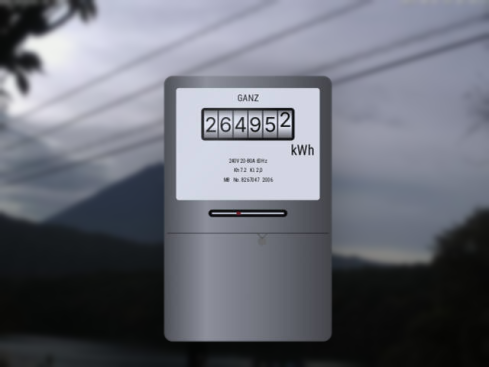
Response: 264952 kWh
